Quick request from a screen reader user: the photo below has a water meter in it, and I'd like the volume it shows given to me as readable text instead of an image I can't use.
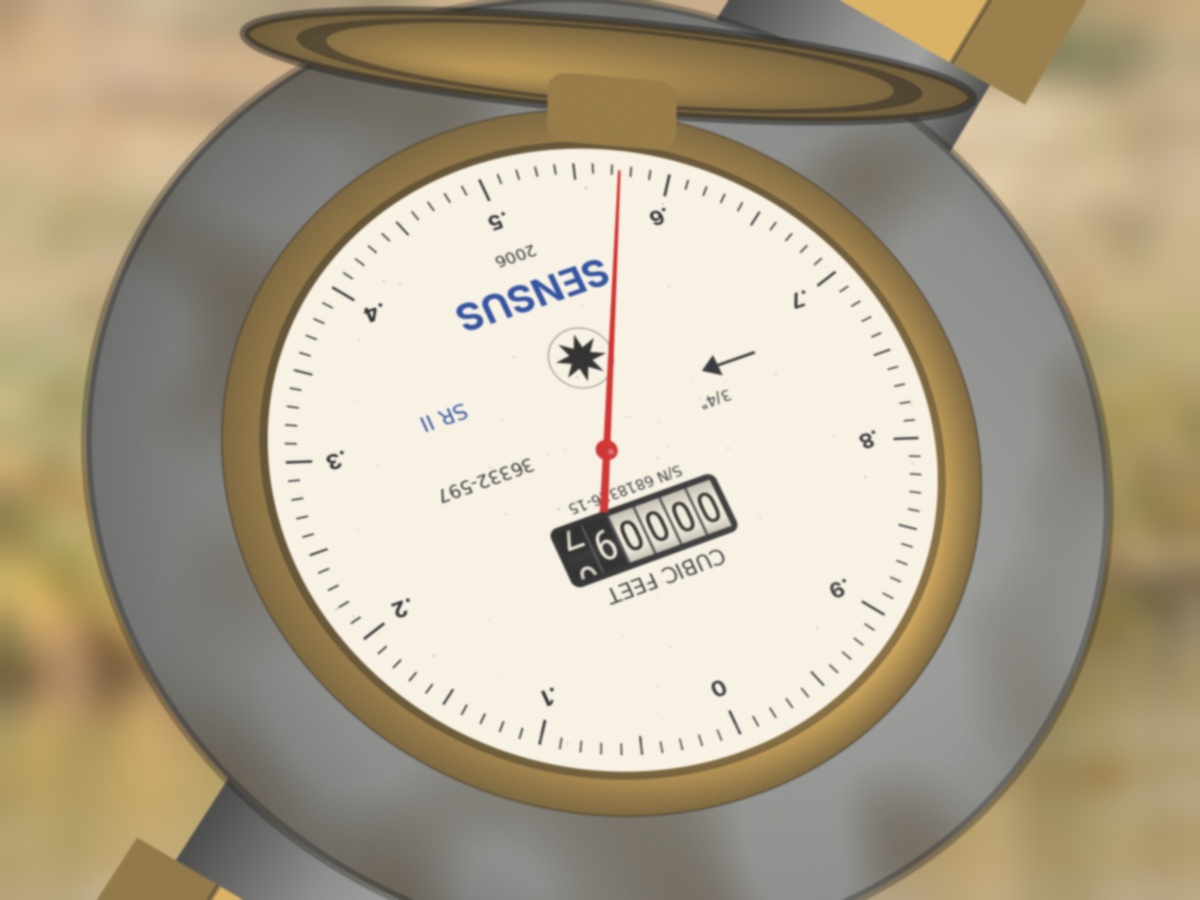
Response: 96.57 ft³
